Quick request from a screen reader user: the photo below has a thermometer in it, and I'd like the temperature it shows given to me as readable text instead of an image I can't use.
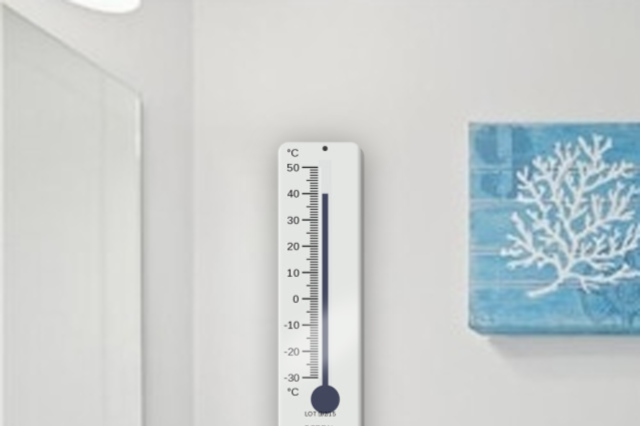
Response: 40 °C
